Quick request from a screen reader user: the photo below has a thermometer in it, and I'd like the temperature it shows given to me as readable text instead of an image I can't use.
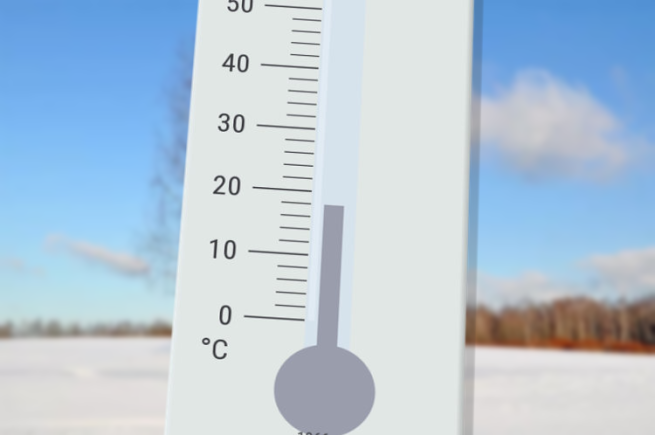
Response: 18 °C
